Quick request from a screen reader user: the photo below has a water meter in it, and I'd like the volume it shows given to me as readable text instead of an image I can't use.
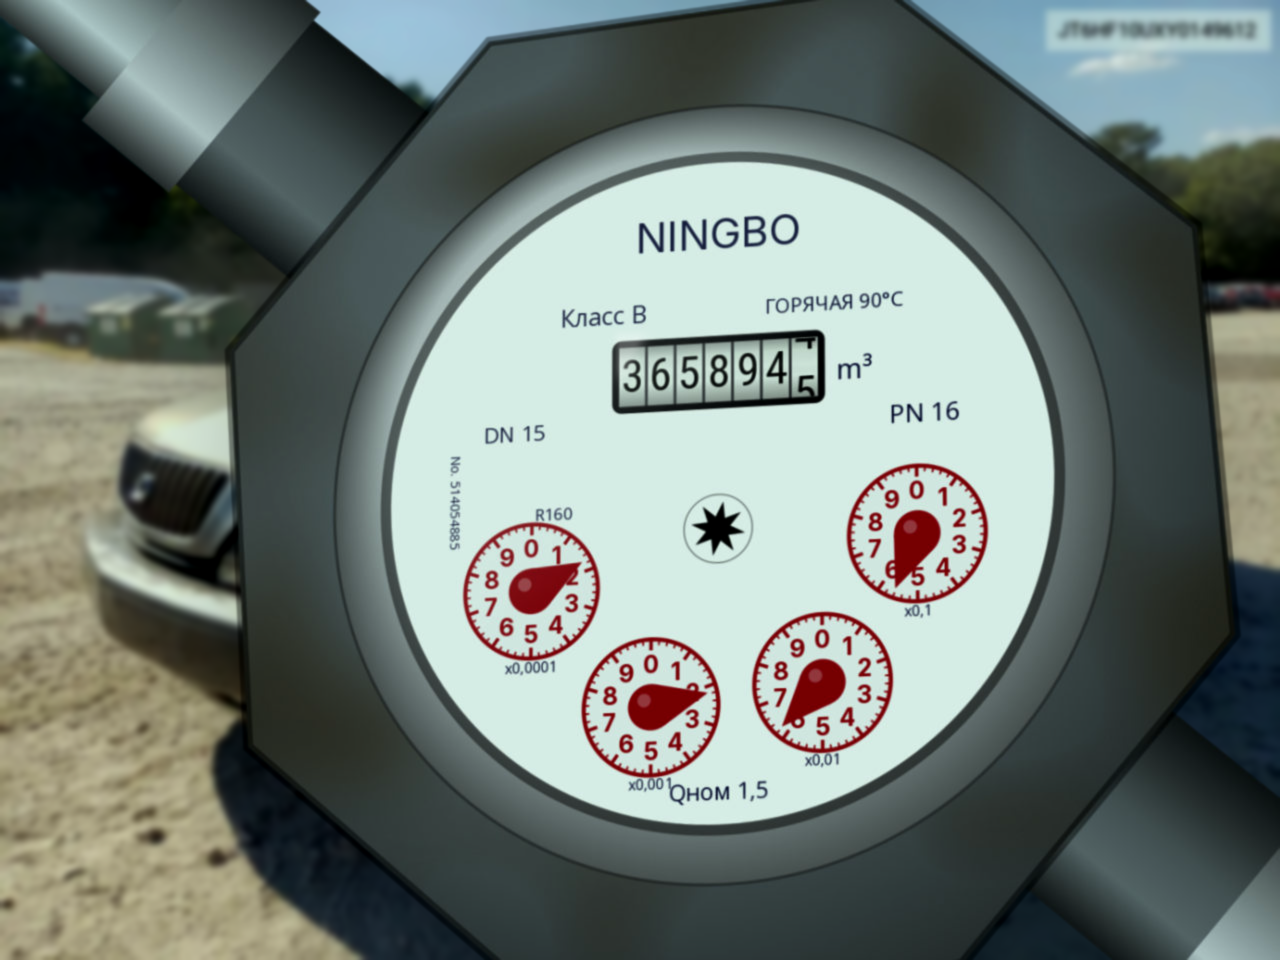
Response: 3658944.5621 m³
